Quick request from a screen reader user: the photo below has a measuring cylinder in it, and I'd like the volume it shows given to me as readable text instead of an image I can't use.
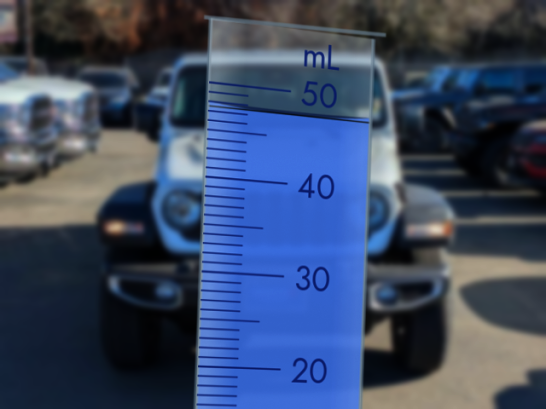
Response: 47.5 mL
